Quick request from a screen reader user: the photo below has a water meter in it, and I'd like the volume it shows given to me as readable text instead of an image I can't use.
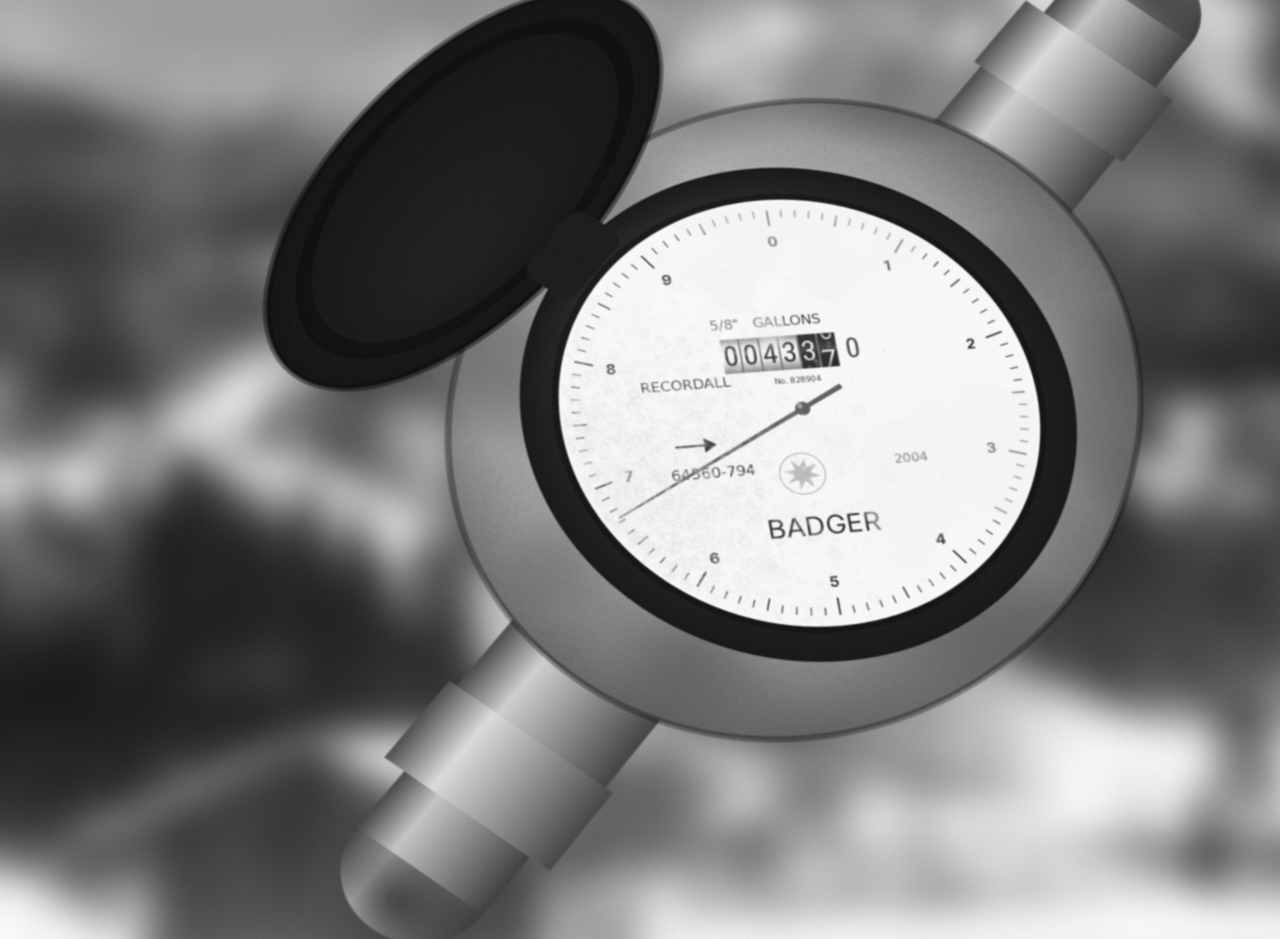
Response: 43366.7 gal
